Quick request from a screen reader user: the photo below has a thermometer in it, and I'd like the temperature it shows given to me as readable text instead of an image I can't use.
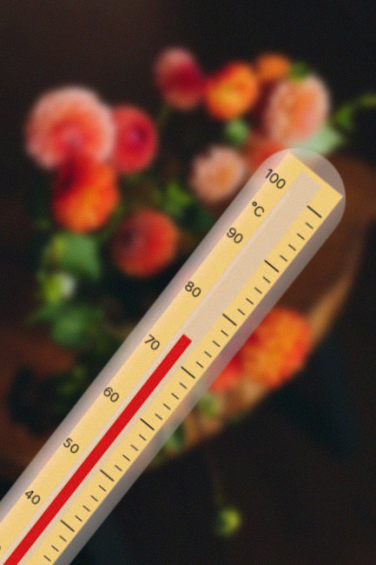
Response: 74 °C
